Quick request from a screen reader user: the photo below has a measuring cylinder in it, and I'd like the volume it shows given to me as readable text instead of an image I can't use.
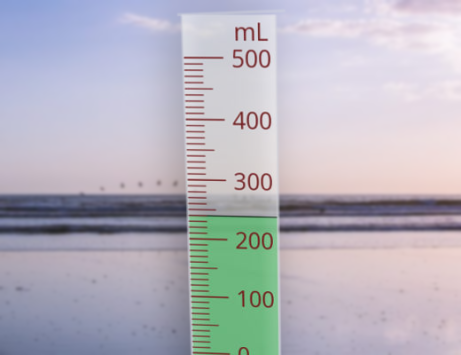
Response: 240 mL
